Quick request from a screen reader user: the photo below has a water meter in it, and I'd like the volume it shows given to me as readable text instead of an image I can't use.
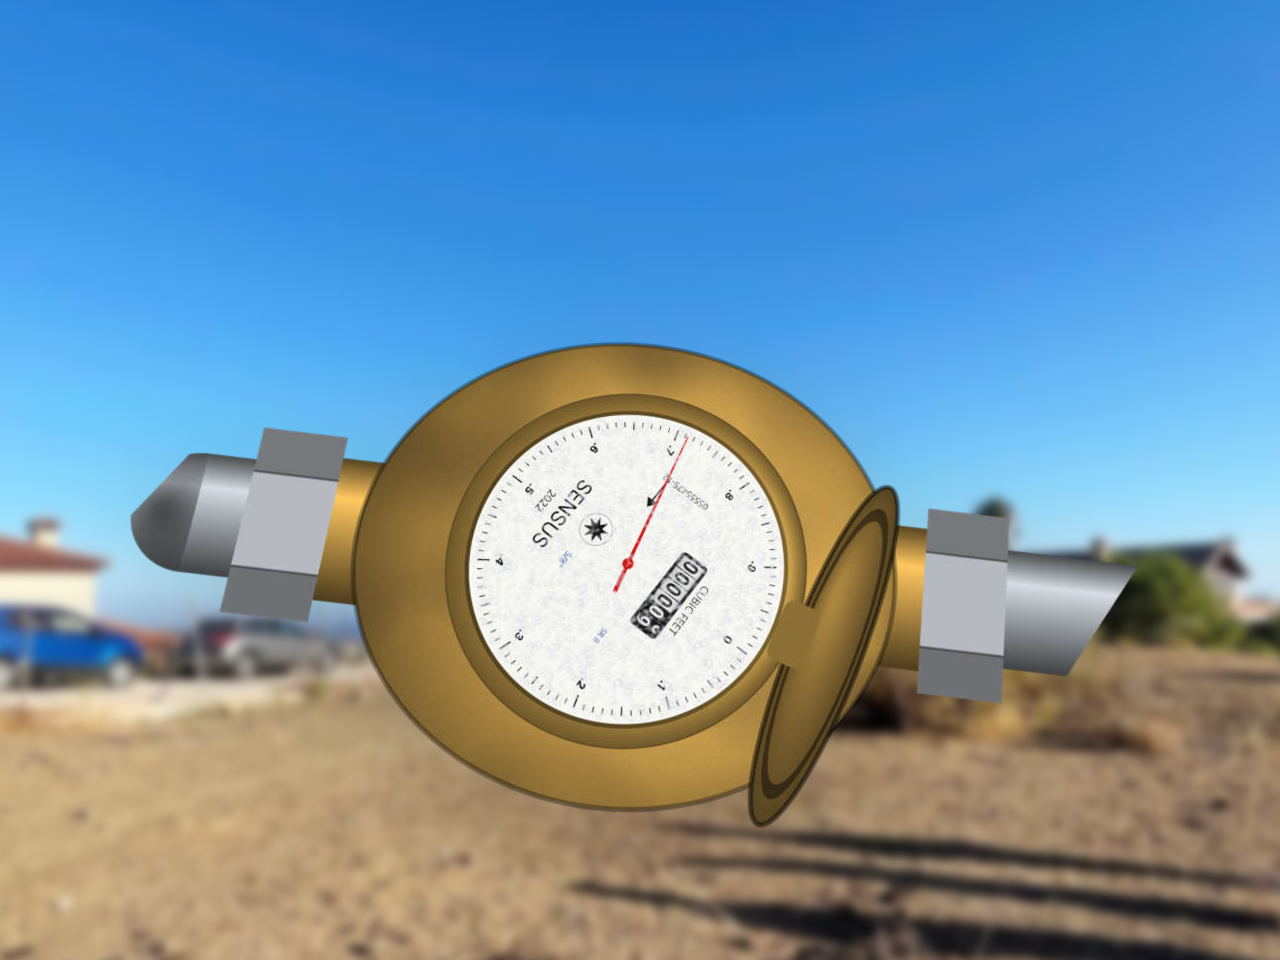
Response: 8.71 ft³
